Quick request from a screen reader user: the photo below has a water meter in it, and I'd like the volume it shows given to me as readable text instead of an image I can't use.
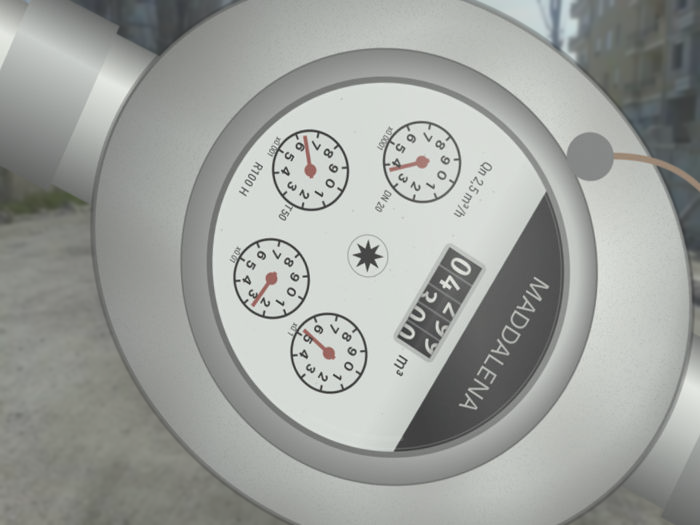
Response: 4299.5263 m³
